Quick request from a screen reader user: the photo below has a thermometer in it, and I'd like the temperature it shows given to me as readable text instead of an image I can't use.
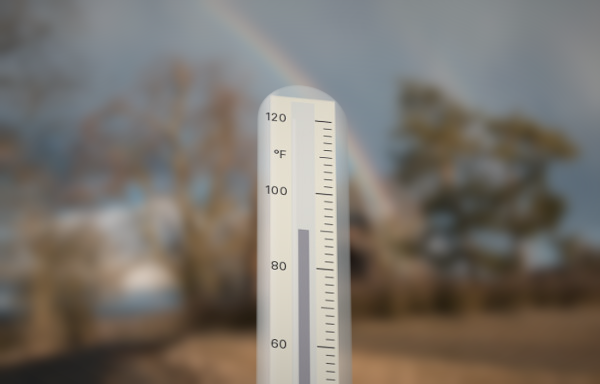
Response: 90 °F
